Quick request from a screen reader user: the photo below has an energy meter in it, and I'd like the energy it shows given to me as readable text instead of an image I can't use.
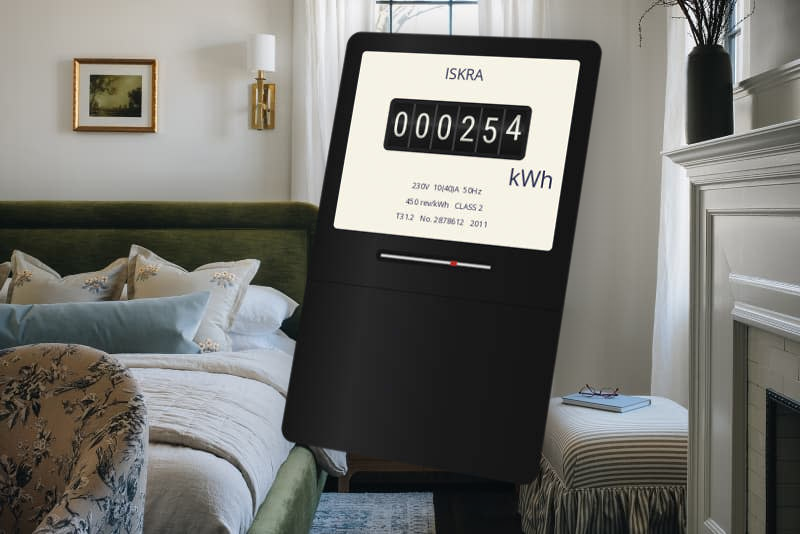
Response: 254 kWh
